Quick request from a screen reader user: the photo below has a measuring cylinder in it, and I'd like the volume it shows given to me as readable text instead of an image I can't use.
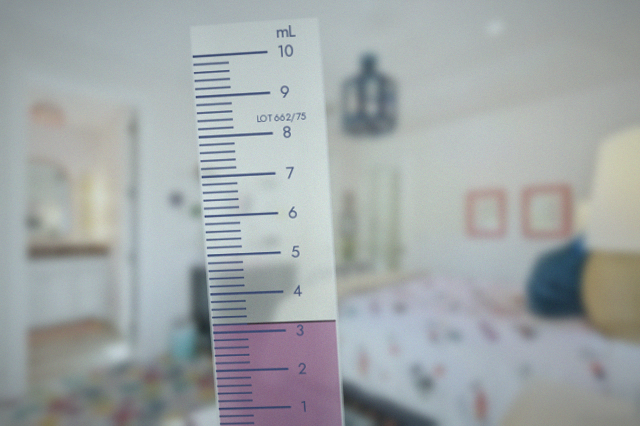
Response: 3.2 mL
